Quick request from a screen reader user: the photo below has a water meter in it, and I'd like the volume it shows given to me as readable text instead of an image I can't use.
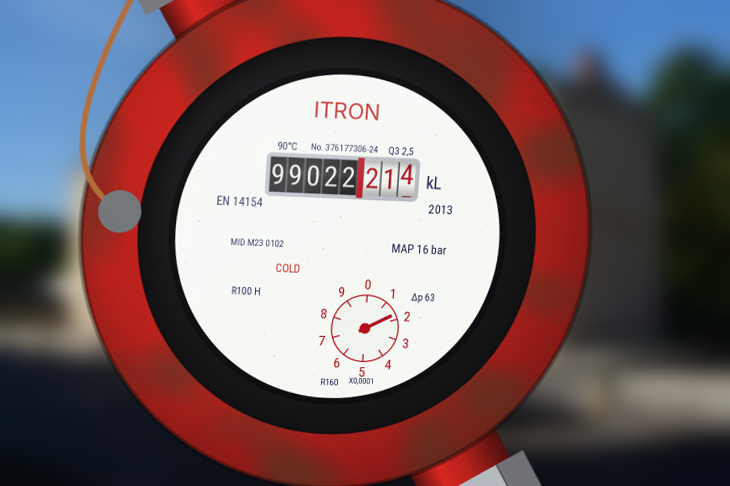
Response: 99022.2141 kL
